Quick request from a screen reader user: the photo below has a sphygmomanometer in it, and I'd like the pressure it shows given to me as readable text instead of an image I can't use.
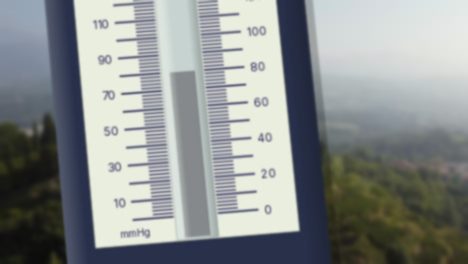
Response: 80 mmHg
